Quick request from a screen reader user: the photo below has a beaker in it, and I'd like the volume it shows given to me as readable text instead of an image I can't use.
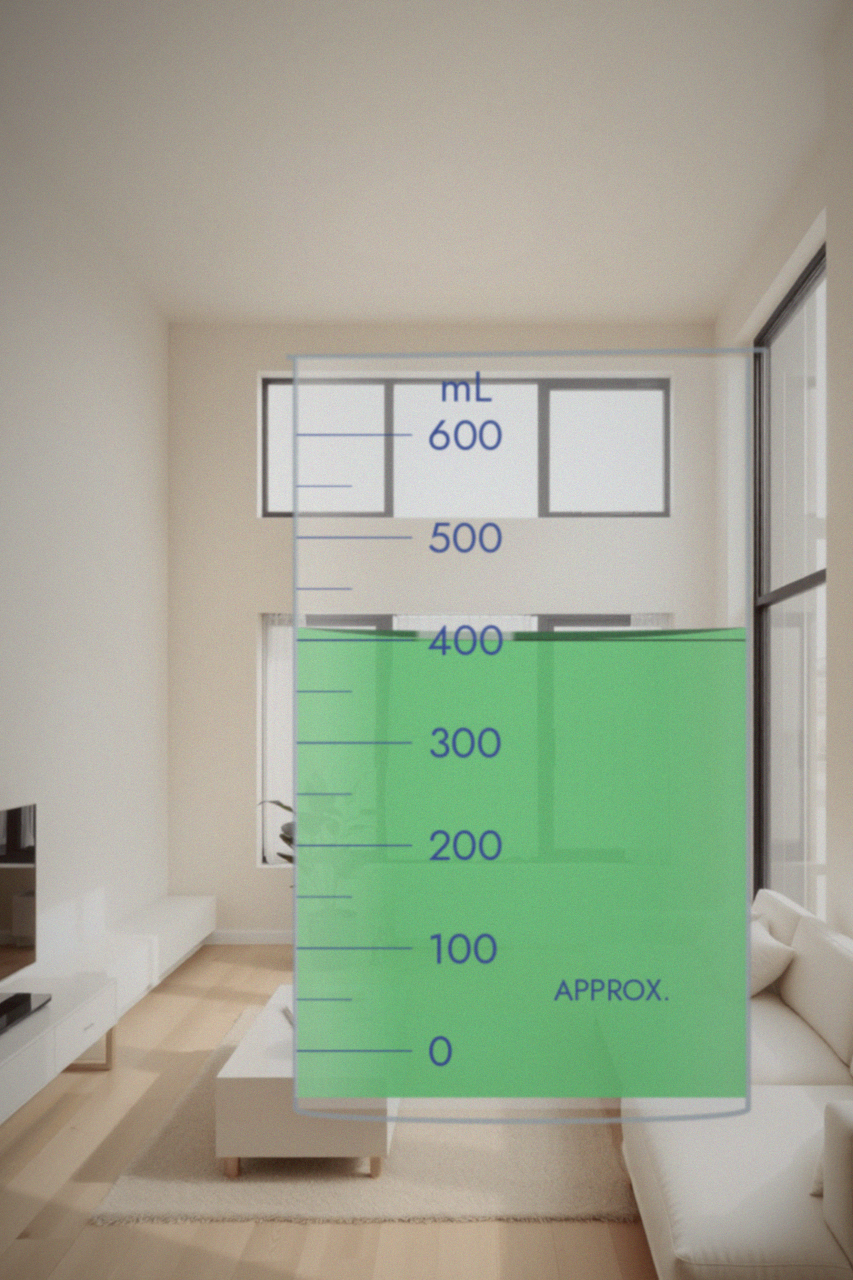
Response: 400 mL
